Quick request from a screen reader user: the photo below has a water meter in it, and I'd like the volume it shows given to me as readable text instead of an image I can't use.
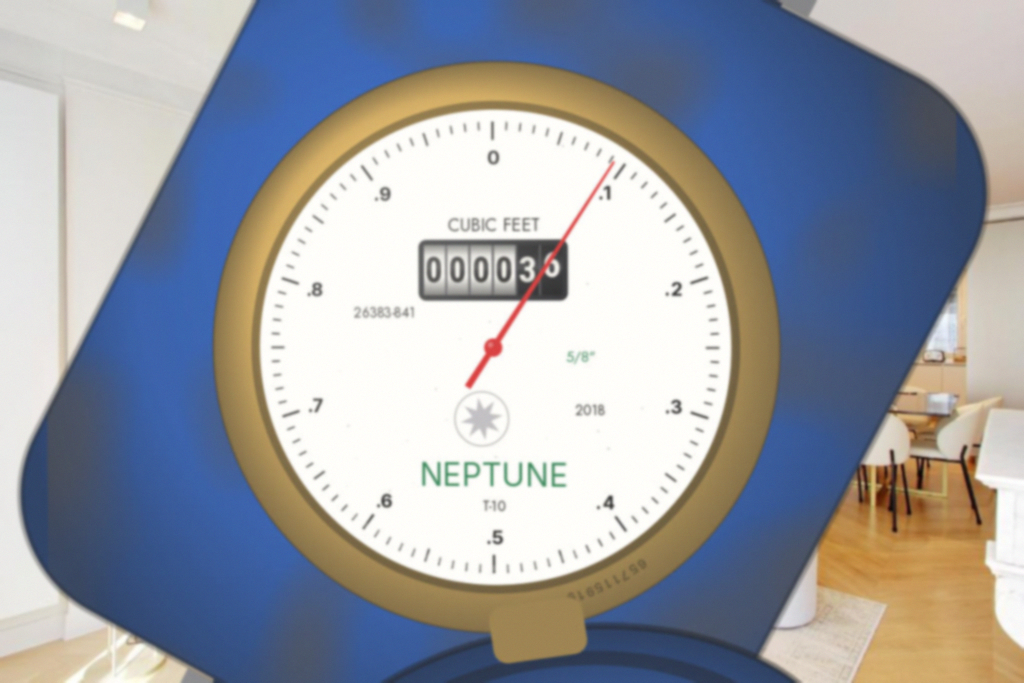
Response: 36.09 ft³
